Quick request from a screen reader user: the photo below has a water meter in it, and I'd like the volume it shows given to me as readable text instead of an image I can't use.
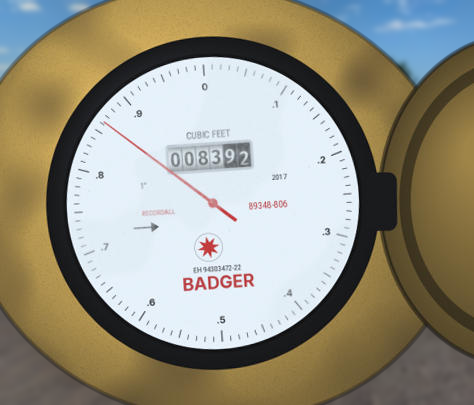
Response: 8391.86 ft³
